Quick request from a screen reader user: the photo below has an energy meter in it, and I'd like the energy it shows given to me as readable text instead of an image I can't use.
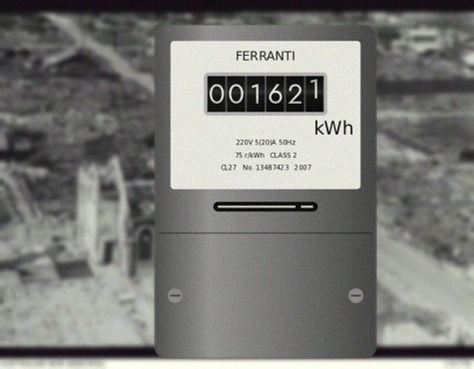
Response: 1621 kWh
